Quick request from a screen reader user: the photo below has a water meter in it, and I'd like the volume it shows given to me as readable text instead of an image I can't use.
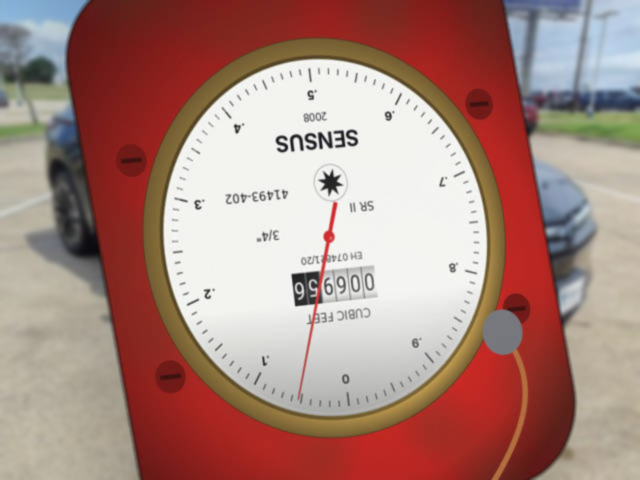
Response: 6956.05 ft³
